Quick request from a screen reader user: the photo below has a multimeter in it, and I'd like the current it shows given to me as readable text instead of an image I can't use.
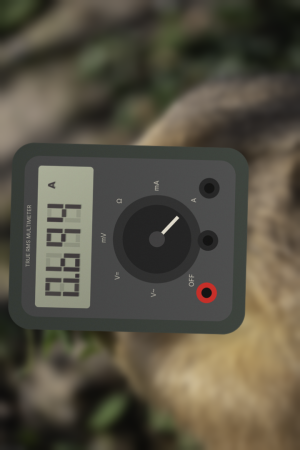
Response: 0.694 A
